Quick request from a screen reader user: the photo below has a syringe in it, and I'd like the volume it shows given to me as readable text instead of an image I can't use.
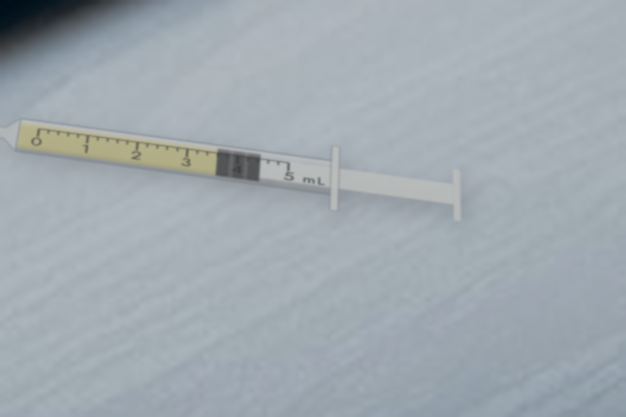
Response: 3.6 mL
